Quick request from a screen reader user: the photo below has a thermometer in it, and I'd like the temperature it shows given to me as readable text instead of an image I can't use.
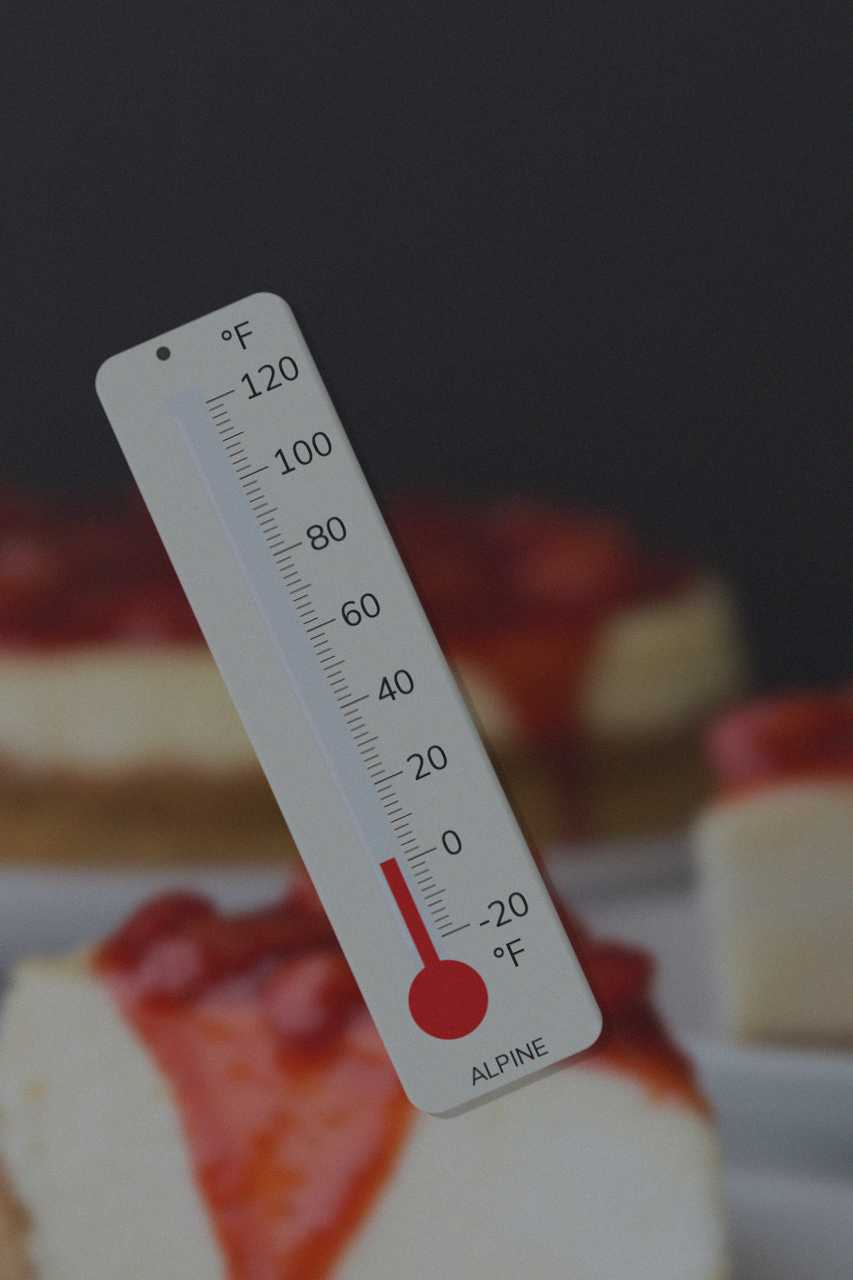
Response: 2 °F
